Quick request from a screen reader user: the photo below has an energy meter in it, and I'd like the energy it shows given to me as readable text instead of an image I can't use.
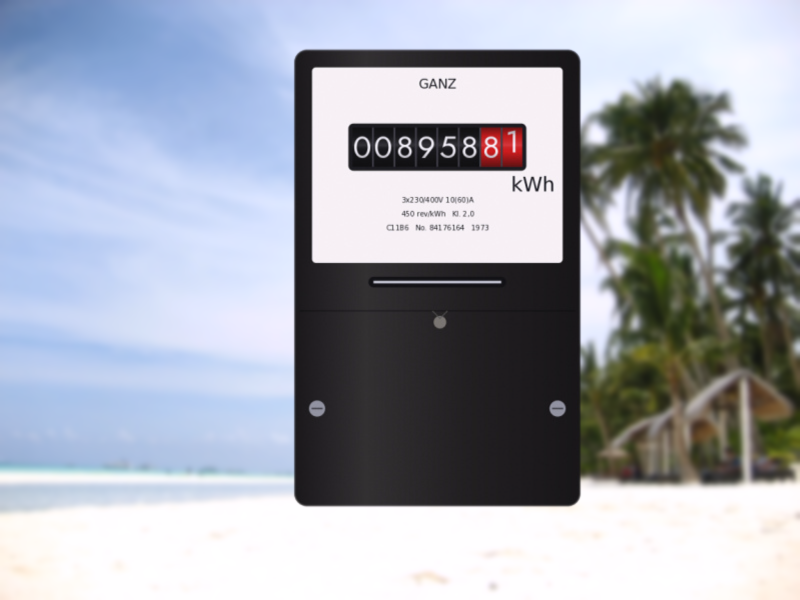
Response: 8958.81 kWh
